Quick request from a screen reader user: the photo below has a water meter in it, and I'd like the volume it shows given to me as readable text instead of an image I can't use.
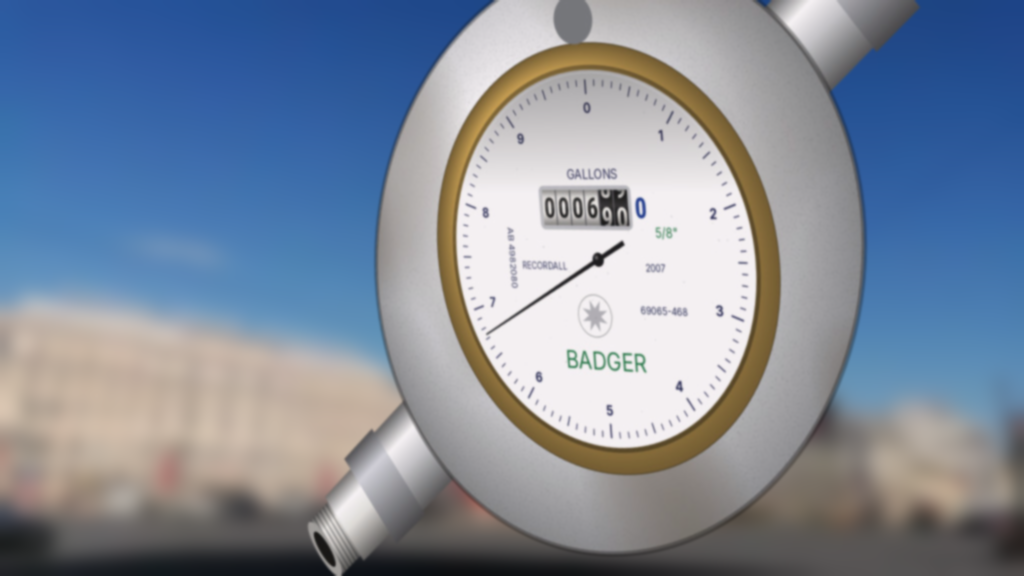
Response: 6896.7 gal
